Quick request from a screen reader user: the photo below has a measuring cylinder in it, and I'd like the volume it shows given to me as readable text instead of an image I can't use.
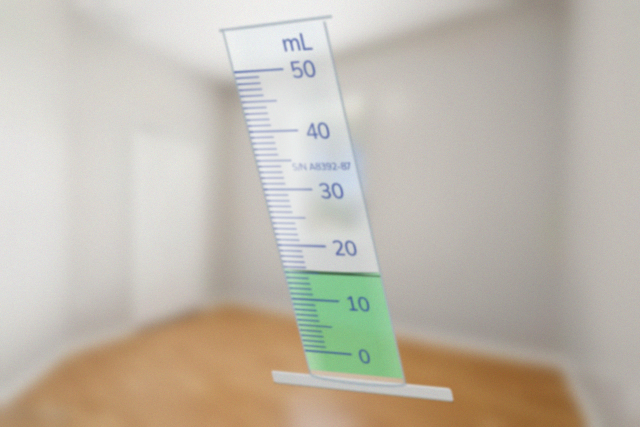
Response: 15 mL
